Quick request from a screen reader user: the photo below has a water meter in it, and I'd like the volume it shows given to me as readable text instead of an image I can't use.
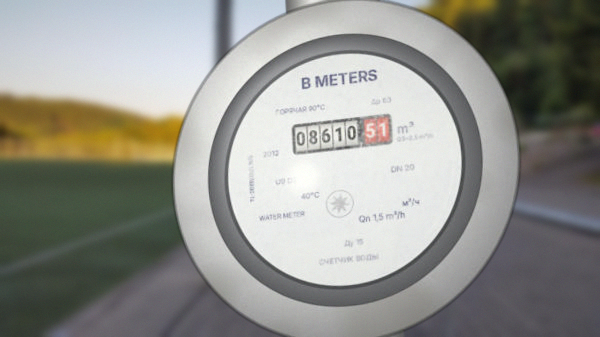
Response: 8610.51 m³
